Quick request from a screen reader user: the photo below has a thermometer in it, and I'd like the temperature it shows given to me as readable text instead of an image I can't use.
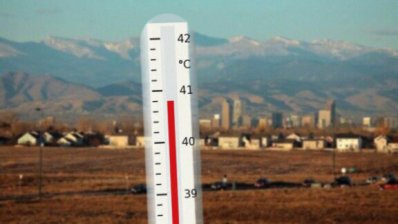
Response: 40.8 °C
